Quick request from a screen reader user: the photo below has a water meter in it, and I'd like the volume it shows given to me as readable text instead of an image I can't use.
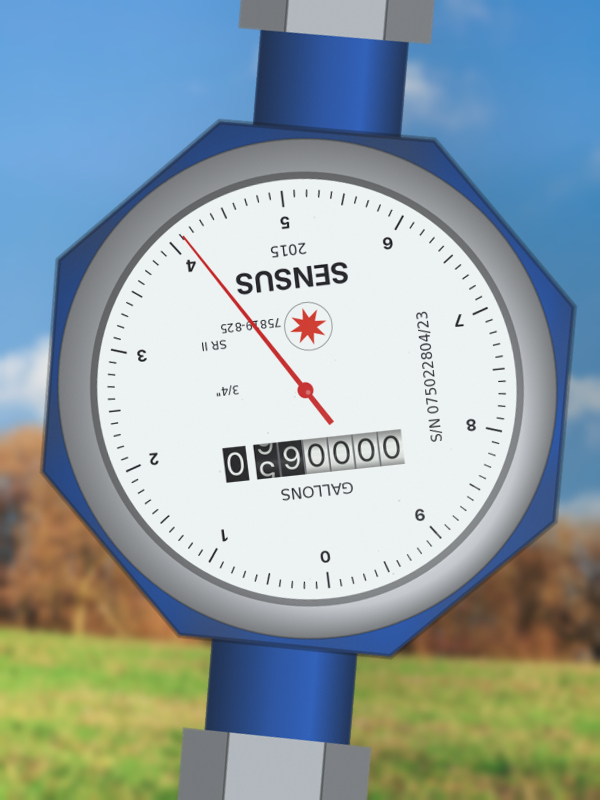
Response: 654.1 gal
